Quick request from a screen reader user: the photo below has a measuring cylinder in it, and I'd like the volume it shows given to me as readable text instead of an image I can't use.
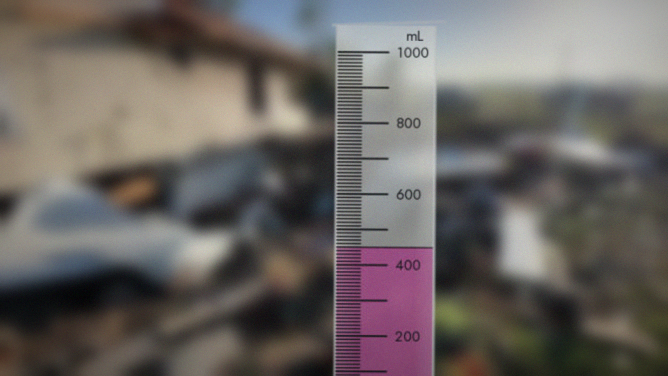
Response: 450 mL
